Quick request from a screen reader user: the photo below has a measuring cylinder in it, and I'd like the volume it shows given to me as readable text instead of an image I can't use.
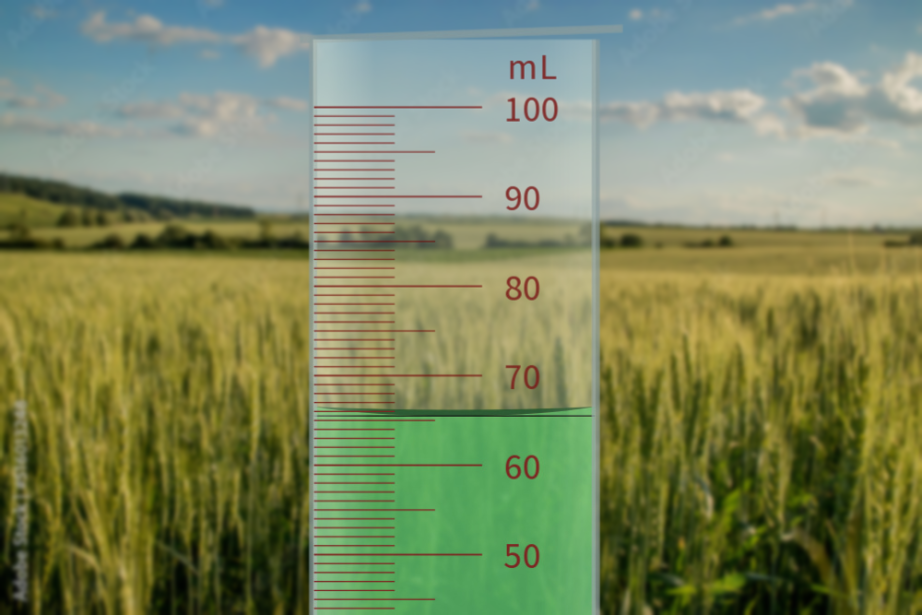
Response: 65.5 mL
